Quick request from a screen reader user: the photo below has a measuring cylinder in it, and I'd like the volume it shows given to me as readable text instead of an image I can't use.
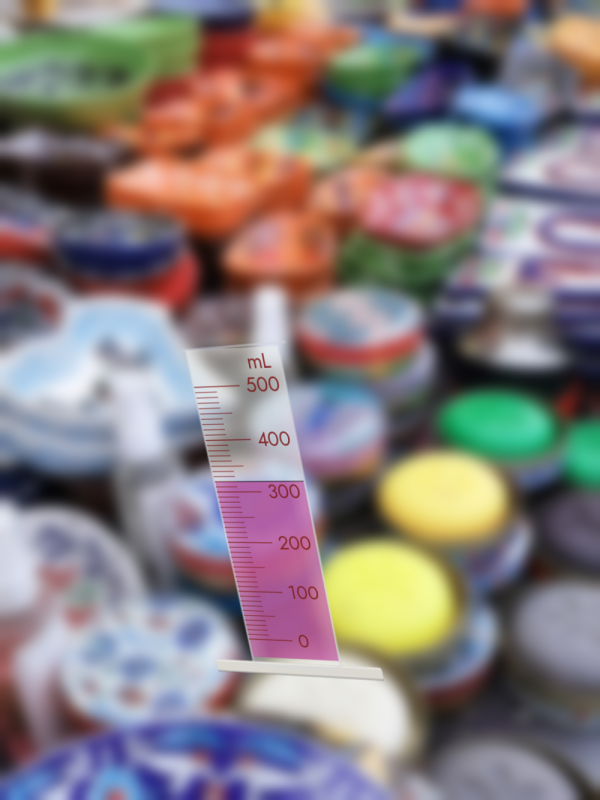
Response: 320 mL
